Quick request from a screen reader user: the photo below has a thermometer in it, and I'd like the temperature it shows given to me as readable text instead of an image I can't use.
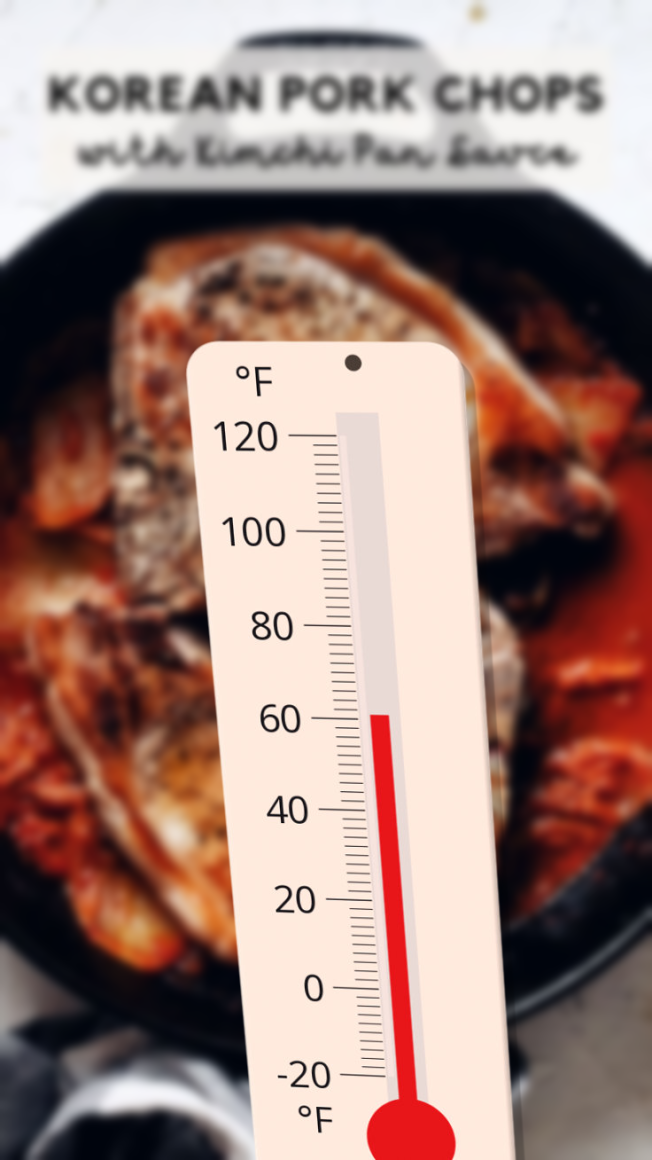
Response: 61 °F
